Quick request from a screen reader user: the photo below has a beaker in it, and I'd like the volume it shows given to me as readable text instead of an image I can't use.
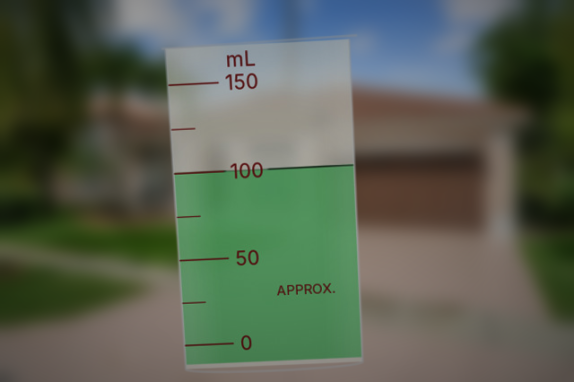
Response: 100 mL
